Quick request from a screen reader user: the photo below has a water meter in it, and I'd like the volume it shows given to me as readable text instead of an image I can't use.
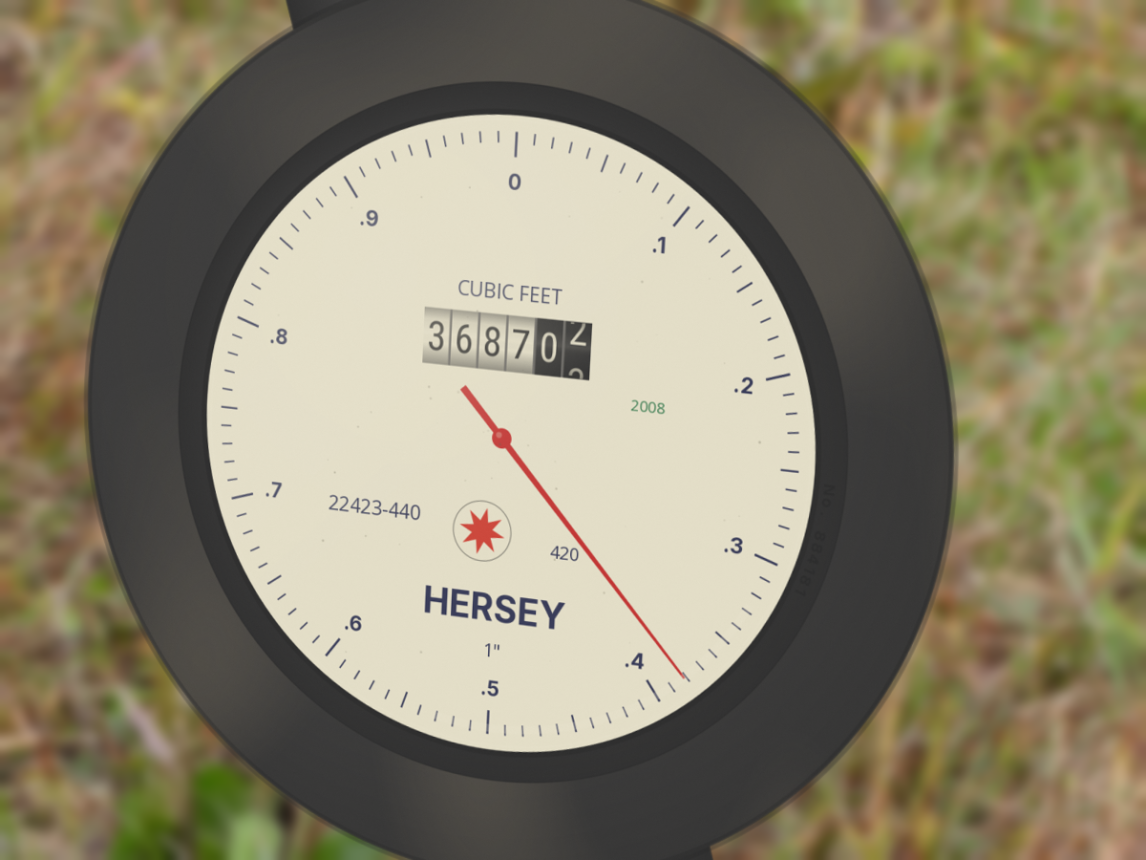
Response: 368702.38 ft³
